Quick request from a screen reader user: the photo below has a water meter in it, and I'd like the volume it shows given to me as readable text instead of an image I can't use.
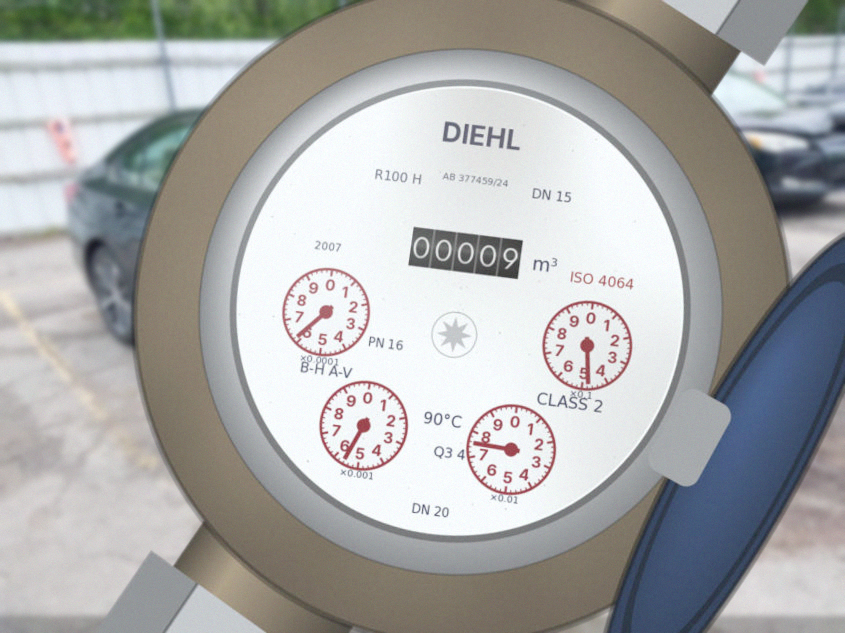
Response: 9.4756 m³
